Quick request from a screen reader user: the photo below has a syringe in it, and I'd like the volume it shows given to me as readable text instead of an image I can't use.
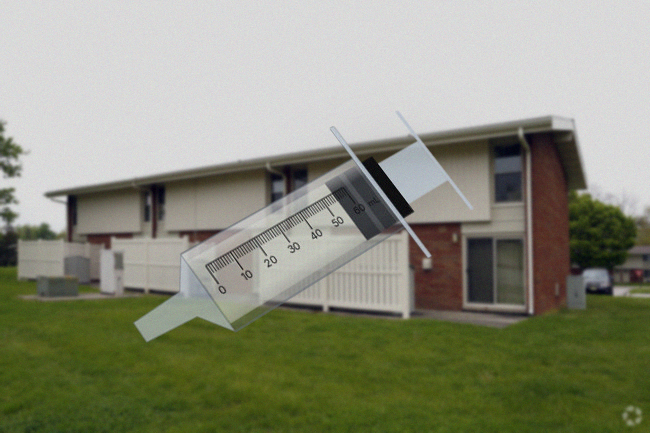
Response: 55 mL
